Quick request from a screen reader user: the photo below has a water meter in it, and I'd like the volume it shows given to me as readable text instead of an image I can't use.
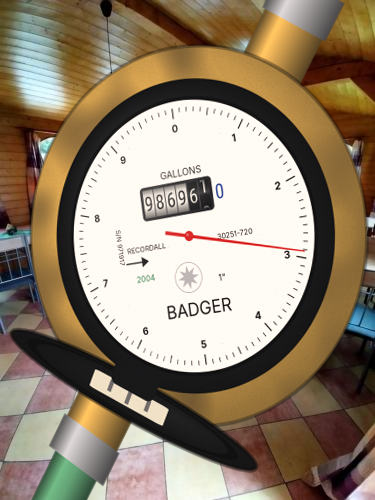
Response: 9869612.9 gal
